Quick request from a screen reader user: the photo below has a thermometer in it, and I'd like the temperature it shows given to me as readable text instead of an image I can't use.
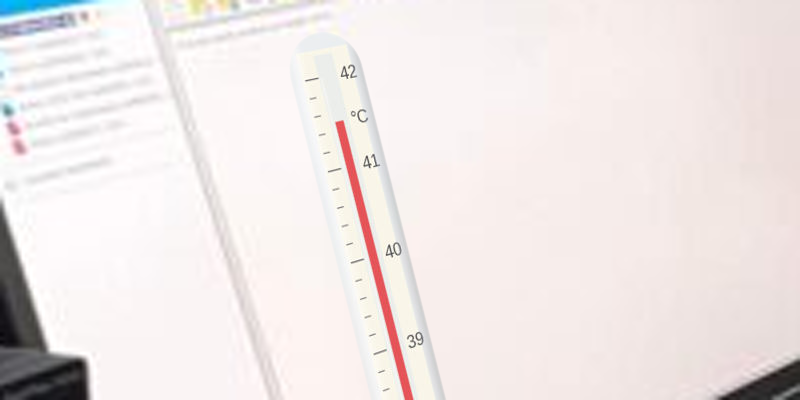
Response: 41.5 °C
